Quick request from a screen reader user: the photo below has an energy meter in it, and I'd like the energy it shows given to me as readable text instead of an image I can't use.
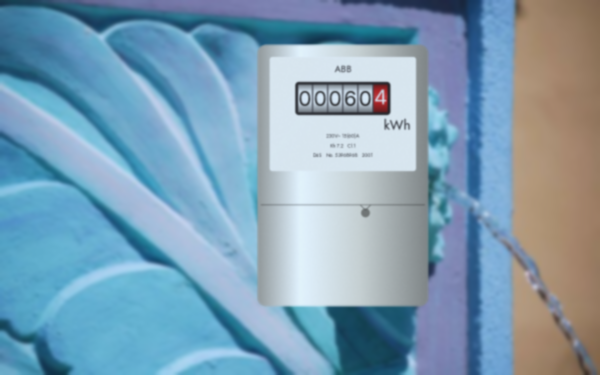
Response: 60.4 kWh
